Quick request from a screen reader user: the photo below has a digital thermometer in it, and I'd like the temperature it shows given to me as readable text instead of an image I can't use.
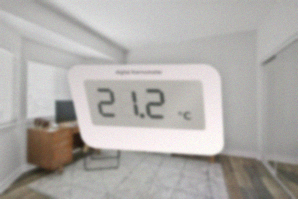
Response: 21.2 °C
